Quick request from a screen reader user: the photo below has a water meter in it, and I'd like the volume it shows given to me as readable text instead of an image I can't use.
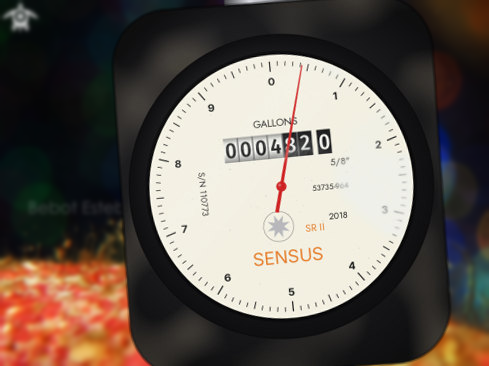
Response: 4820.4 gal
